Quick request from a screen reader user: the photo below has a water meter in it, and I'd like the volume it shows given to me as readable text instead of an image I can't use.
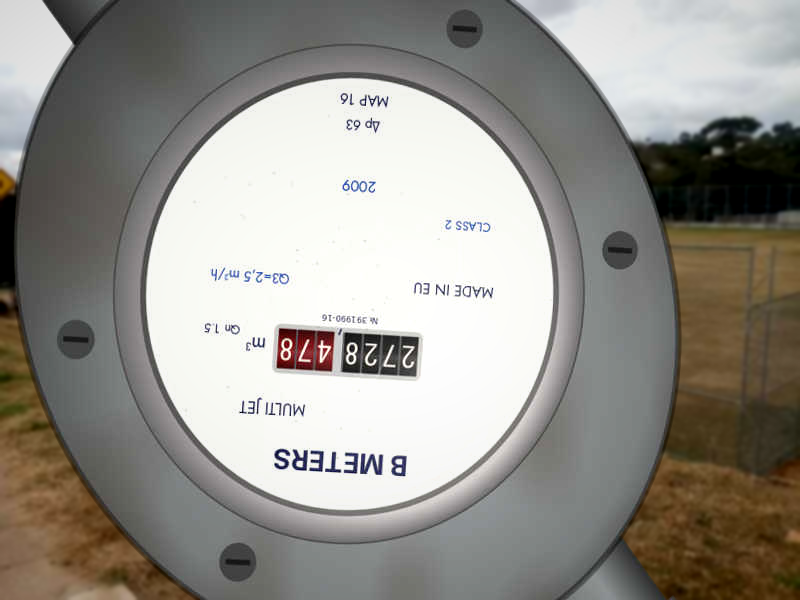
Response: 2728.478 m³
